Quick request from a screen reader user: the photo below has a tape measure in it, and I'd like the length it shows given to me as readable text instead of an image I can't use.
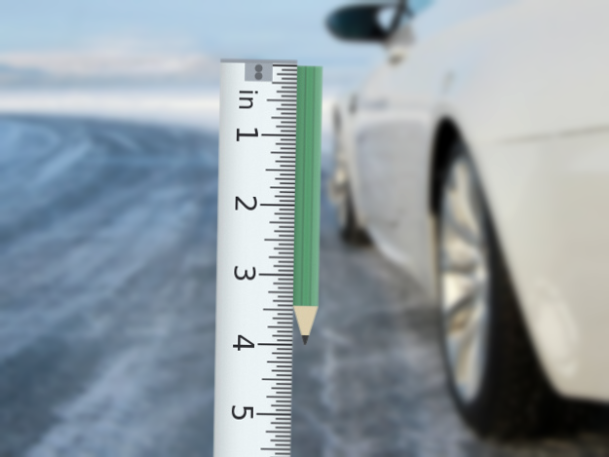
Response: 4 in
